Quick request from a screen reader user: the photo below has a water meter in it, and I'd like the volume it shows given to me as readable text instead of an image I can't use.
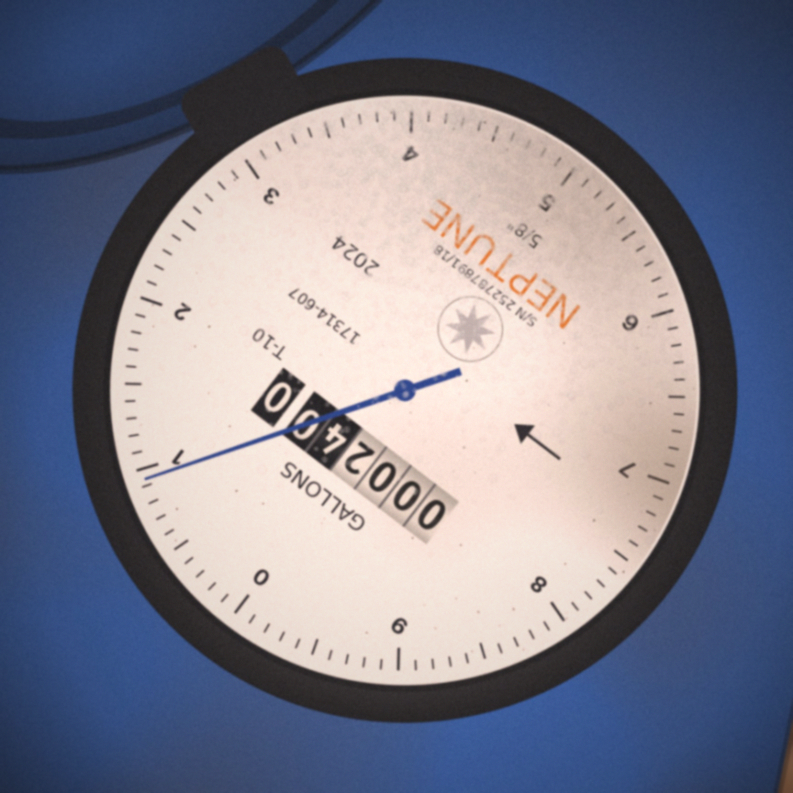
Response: 2400.9 gal
